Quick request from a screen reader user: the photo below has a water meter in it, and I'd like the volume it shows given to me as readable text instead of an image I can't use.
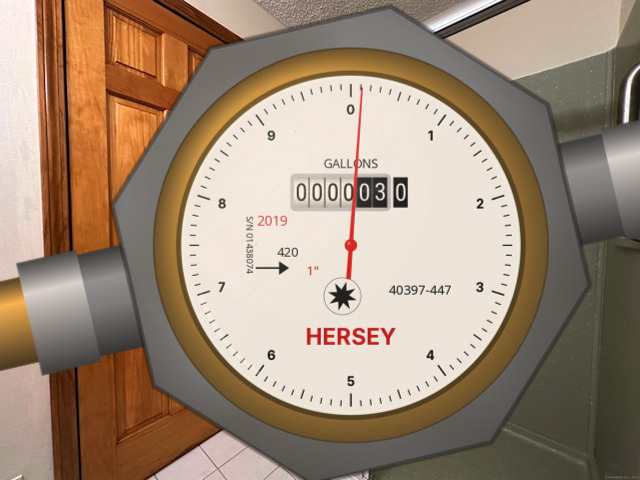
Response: 30.1 gal
